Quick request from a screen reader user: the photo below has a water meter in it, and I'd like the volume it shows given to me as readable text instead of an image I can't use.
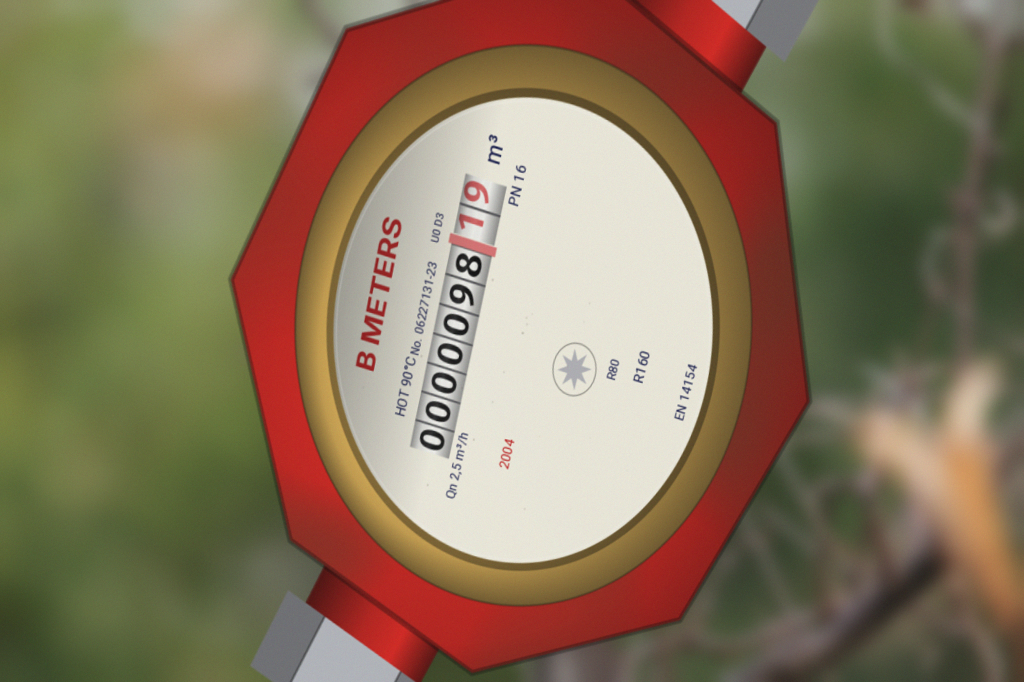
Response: 98.19 m³
